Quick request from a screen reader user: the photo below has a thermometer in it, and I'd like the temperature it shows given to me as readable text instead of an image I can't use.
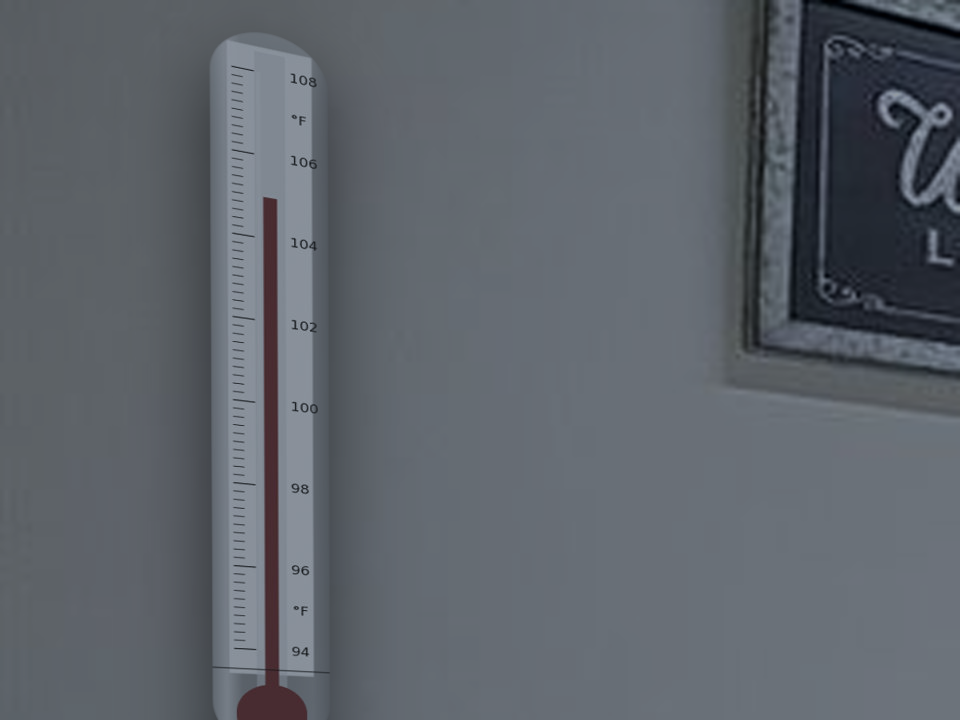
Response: 105 °F
